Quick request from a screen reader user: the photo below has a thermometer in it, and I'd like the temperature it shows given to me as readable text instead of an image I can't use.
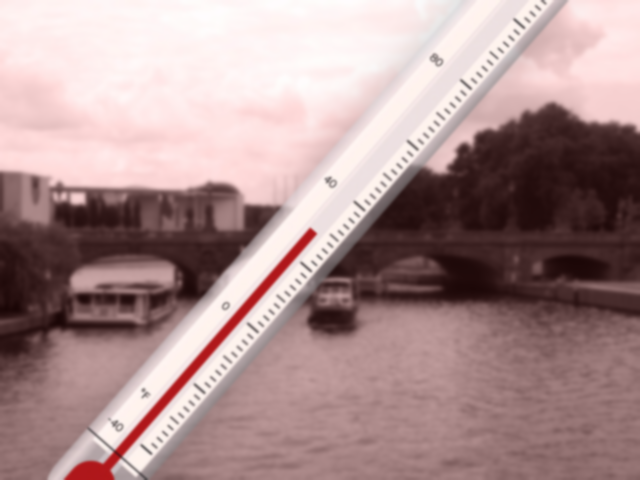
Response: 28 °F
